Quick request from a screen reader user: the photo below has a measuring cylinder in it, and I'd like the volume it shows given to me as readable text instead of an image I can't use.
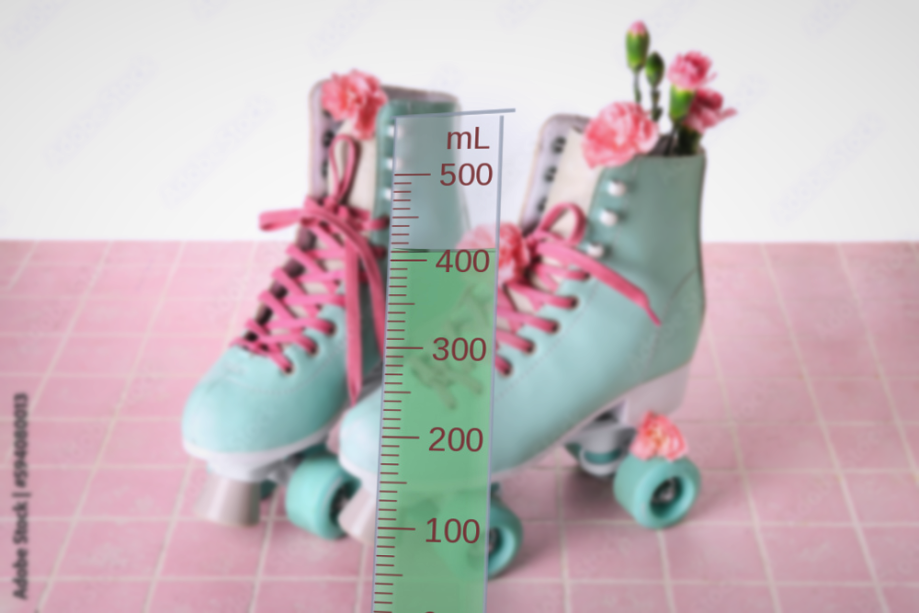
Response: 410 mL
